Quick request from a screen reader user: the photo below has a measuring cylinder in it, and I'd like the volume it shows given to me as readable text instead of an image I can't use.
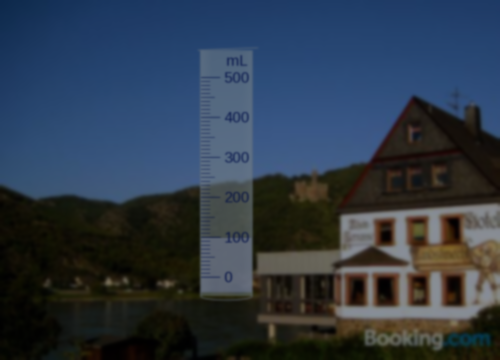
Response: 100 mL
